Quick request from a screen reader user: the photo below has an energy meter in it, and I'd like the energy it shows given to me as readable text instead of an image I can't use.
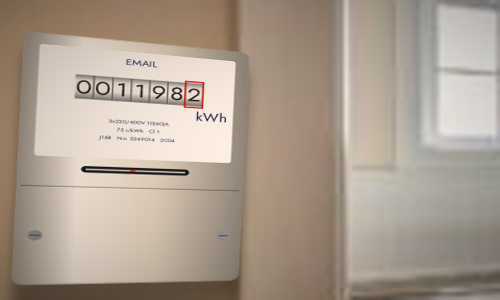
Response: 1198.2 kWh
